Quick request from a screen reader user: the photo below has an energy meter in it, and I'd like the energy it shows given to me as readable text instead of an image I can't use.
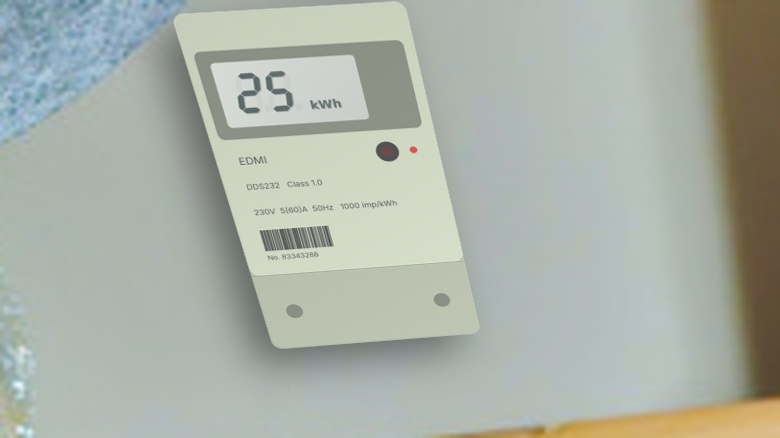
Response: 25 kWh
